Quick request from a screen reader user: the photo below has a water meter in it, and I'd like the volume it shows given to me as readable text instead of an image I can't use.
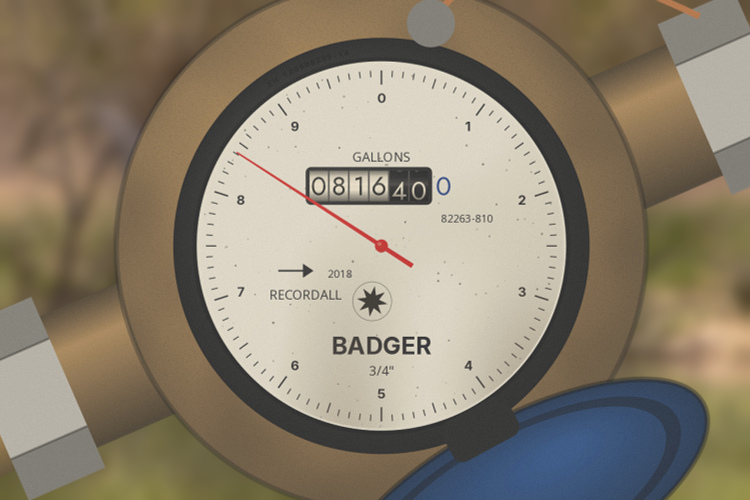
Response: 816398.4 gal
